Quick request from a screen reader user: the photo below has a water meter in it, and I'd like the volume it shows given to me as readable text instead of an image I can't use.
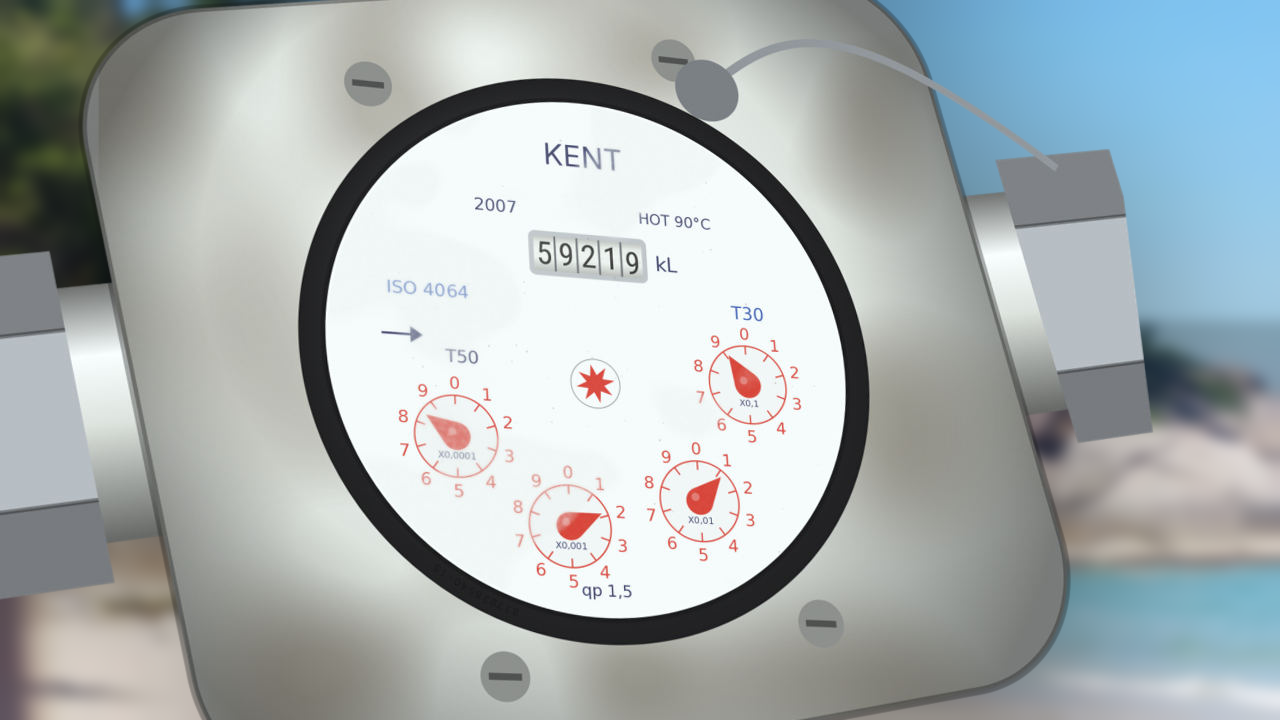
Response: 59218.9118 kL
